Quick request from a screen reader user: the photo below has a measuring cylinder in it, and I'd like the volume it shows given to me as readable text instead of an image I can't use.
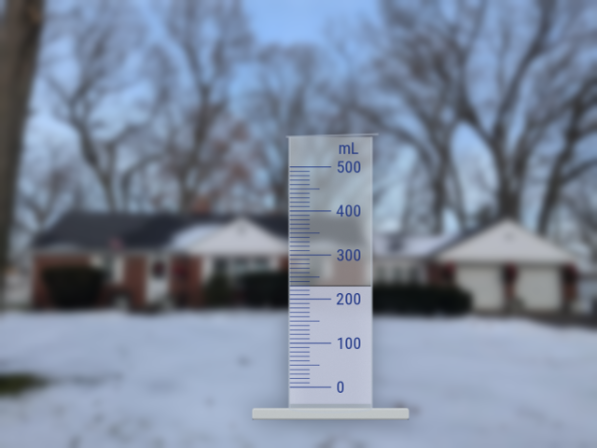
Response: 230 mL
